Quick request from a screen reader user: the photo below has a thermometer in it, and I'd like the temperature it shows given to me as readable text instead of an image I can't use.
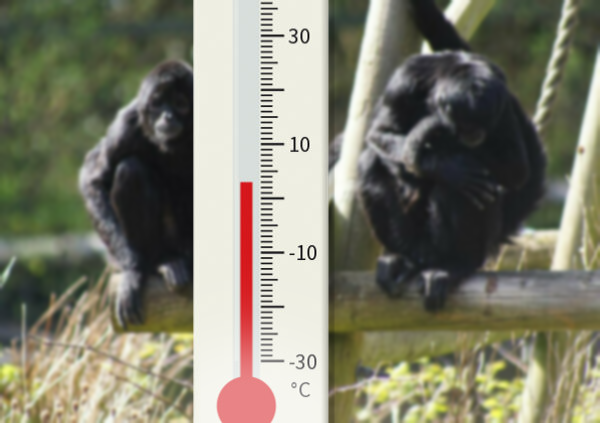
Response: 3 °C
